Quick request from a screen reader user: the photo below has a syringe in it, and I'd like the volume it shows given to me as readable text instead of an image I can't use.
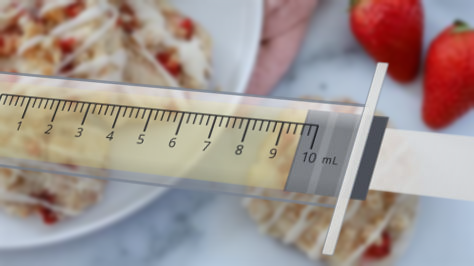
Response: 9.6 mL
